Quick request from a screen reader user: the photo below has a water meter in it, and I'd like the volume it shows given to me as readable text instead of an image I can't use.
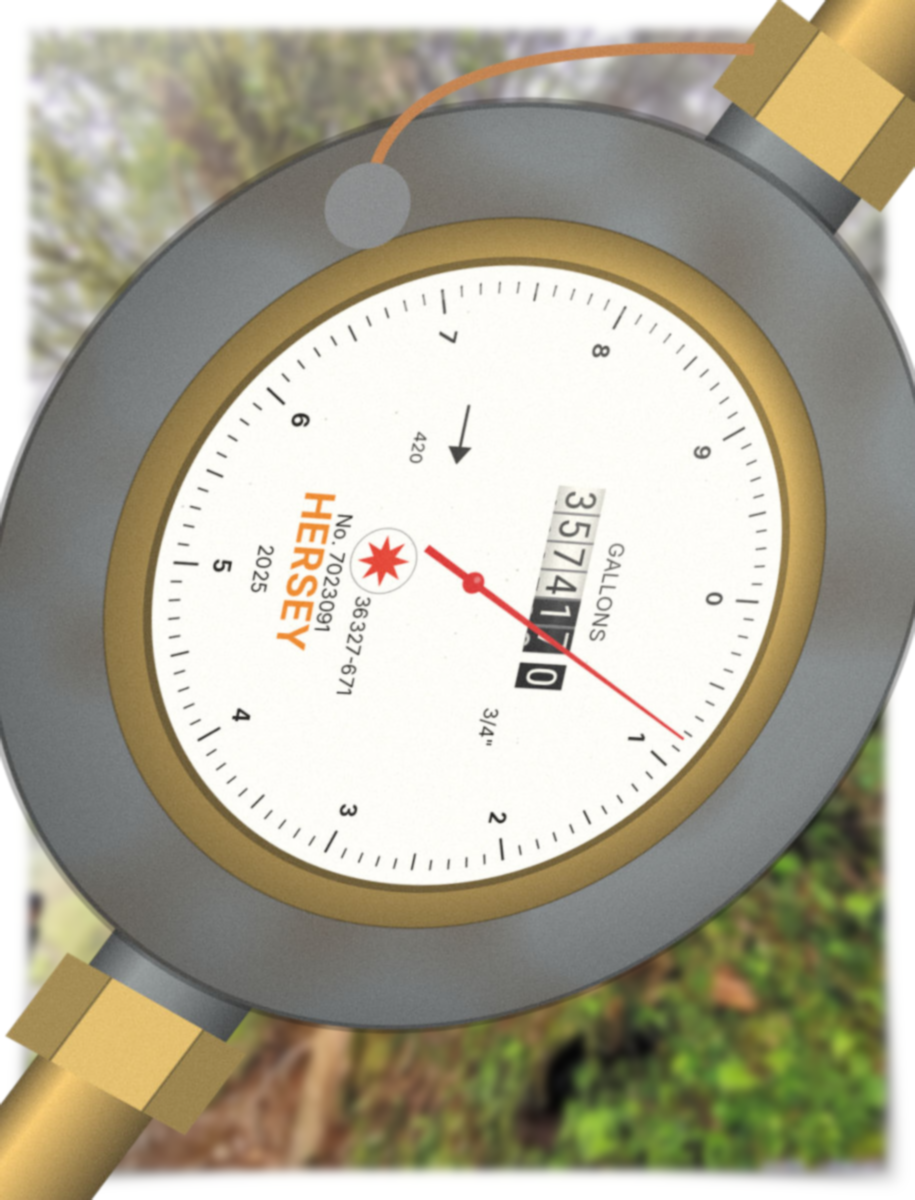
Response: 3574170.8 gal
